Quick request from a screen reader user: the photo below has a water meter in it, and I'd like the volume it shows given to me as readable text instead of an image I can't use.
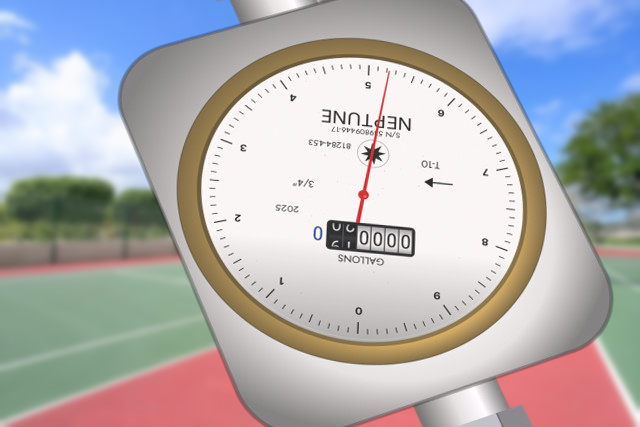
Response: 195.2 gal
